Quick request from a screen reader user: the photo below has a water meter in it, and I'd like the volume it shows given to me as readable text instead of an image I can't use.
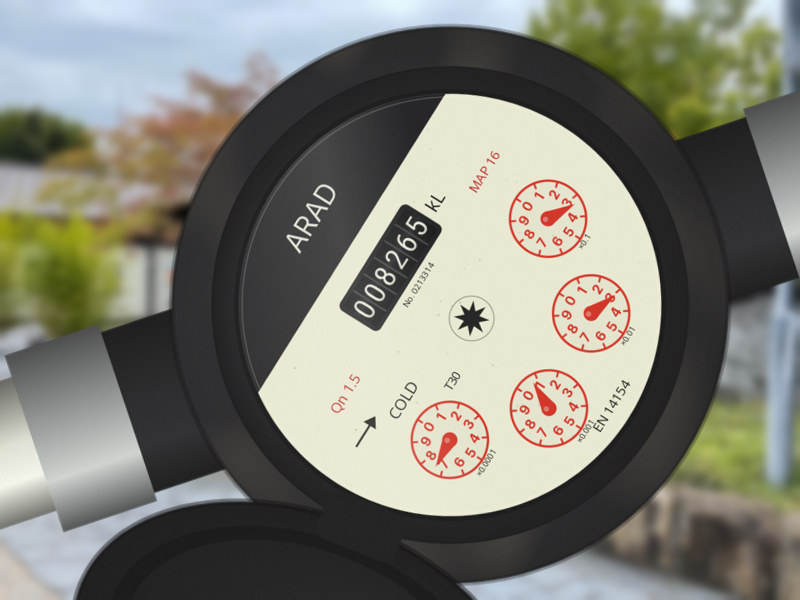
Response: 8265.3307 kL
